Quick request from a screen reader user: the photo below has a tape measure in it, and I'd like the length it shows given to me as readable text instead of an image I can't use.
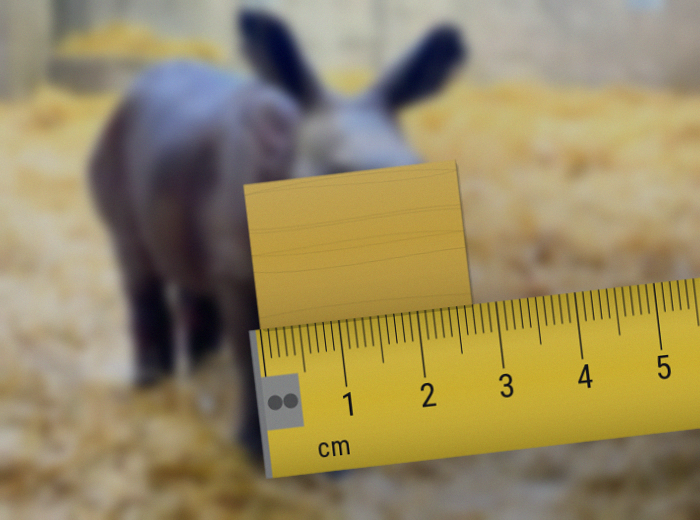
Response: 2.7 cm
